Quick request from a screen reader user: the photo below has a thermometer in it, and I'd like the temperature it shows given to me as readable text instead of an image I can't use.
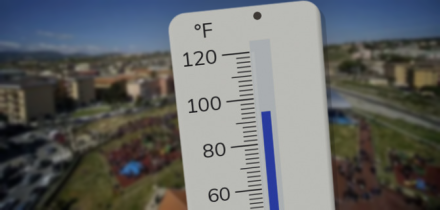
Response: 94 °F
